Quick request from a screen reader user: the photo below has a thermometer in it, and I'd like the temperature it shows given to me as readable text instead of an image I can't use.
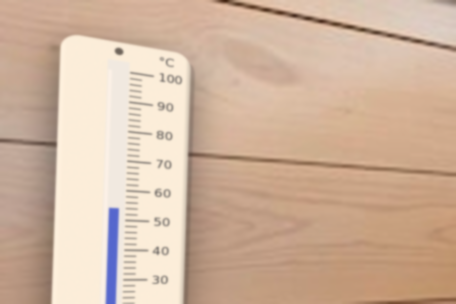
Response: 54 °C
